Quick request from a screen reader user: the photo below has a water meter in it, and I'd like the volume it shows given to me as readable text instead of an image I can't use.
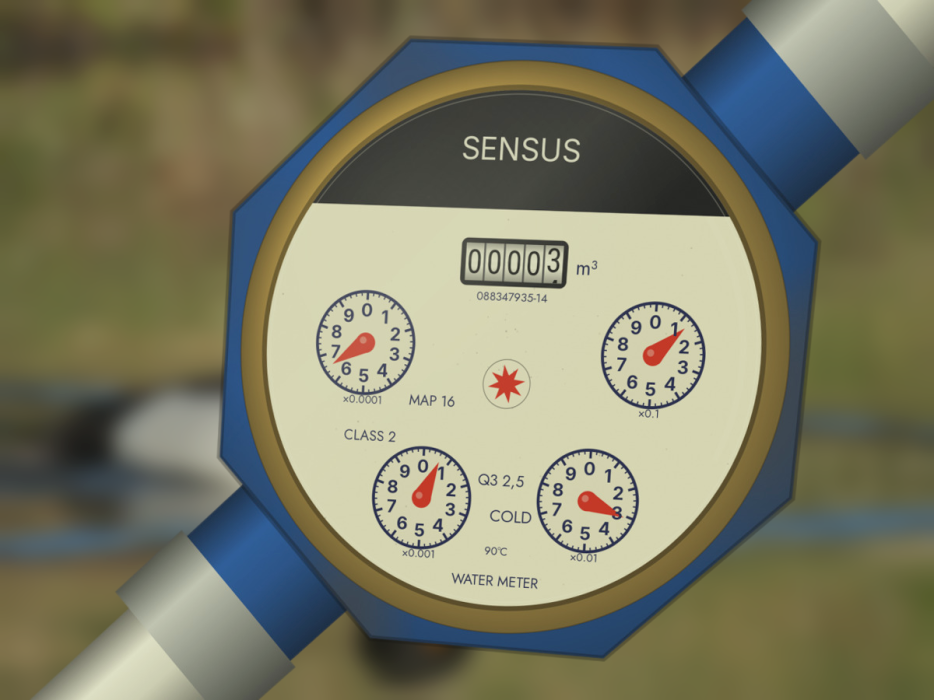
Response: 3.1306 m³
